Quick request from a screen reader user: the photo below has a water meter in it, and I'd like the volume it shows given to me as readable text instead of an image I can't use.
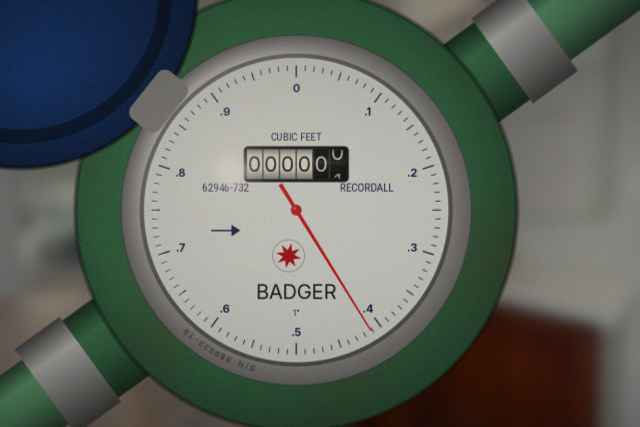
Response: 0.41 ft³
